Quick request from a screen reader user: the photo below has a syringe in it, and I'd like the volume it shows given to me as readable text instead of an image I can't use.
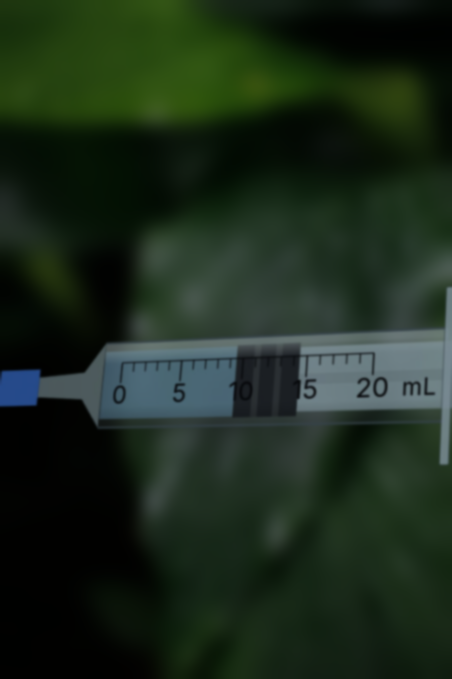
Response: 9.5 mL
